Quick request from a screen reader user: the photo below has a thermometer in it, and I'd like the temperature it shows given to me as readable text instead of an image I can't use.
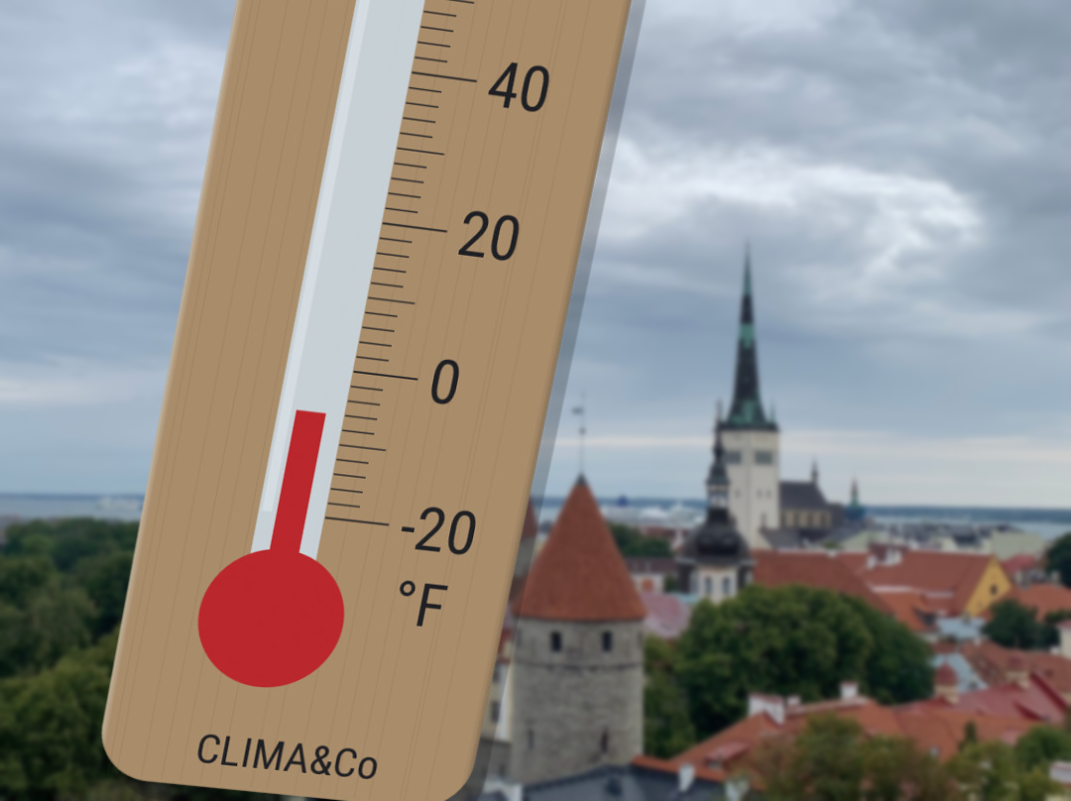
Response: -6 °F
